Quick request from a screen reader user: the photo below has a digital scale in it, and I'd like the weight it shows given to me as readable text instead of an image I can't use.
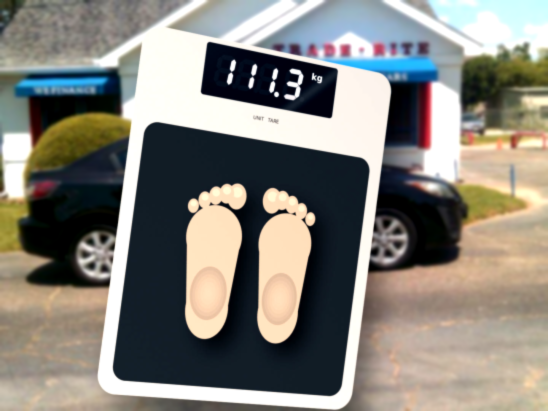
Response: 111.3 kg
